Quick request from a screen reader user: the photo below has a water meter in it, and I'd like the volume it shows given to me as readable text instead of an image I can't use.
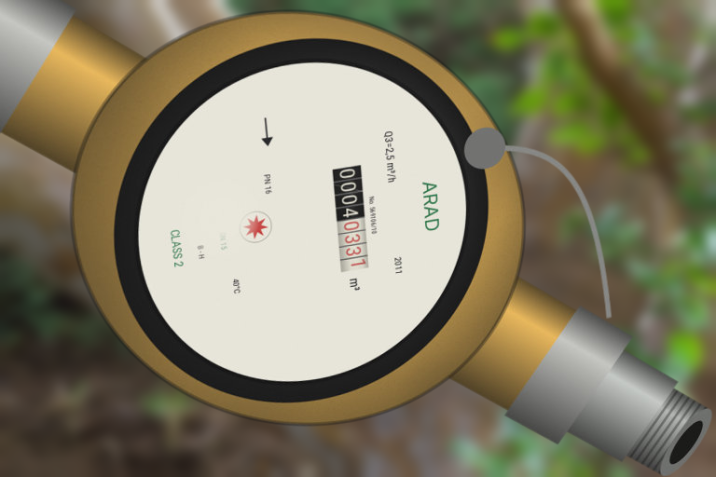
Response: 4.0331 m³
